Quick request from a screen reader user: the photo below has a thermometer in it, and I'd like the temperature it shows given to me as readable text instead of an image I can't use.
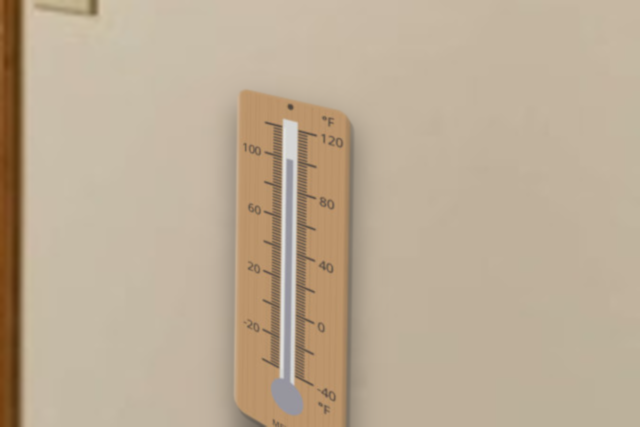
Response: 100 °F
